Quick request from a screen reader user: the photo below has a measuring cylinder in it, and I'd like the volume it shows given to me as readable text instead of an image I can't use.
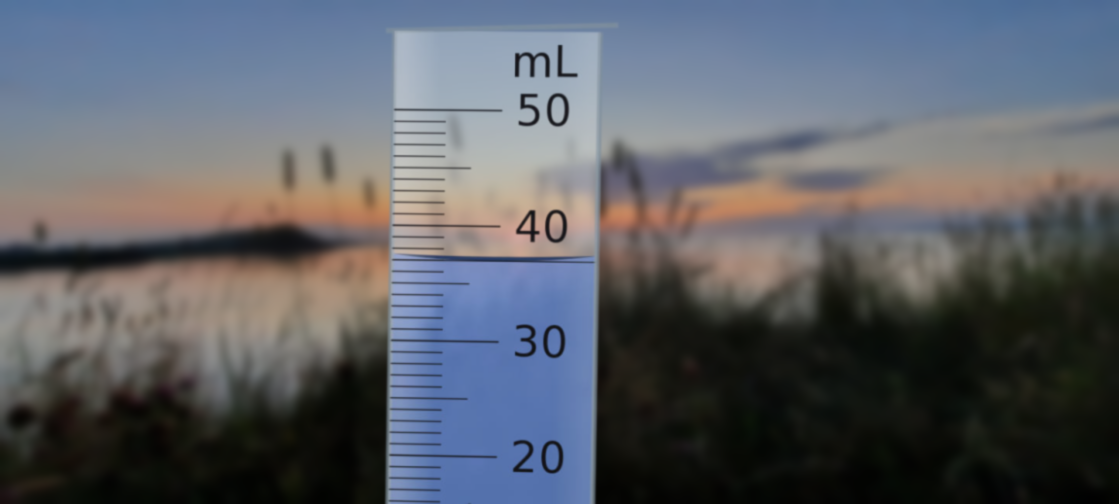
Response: 37 mL
